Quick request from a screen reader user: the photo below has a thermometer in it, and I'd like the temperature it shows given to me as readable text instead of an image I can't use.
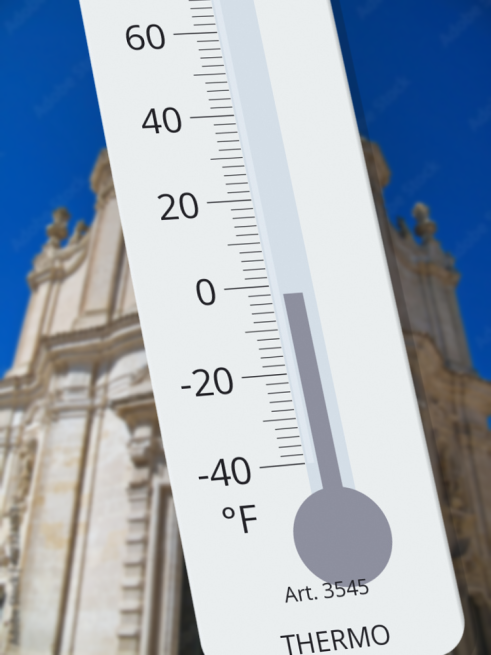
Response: -2 °F
